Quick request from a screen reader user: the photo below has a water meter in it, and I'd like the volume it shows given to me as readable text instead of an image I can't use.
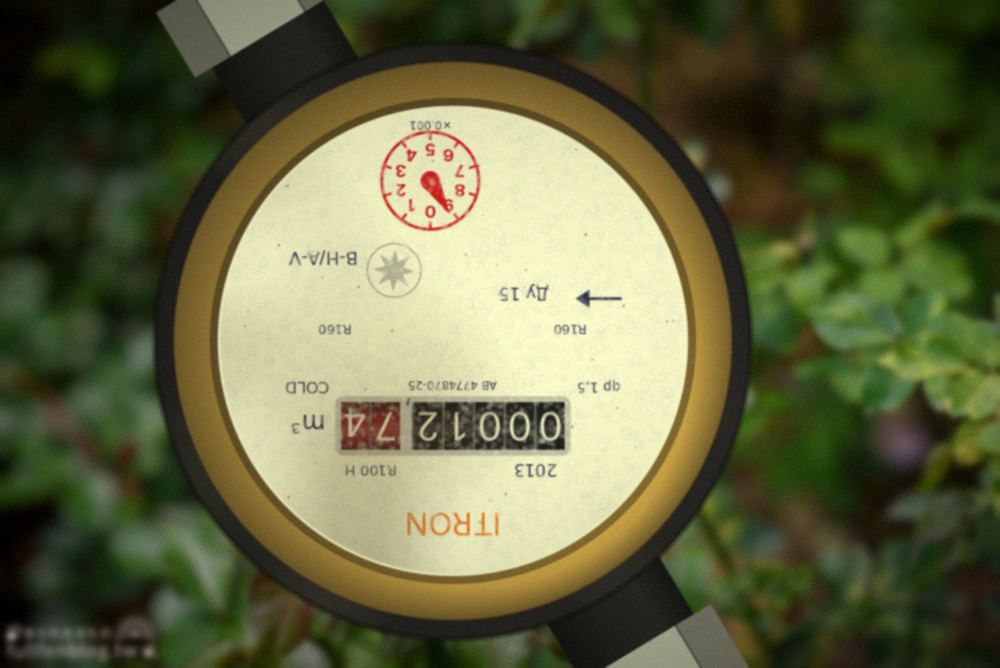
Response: 12.739 m³
